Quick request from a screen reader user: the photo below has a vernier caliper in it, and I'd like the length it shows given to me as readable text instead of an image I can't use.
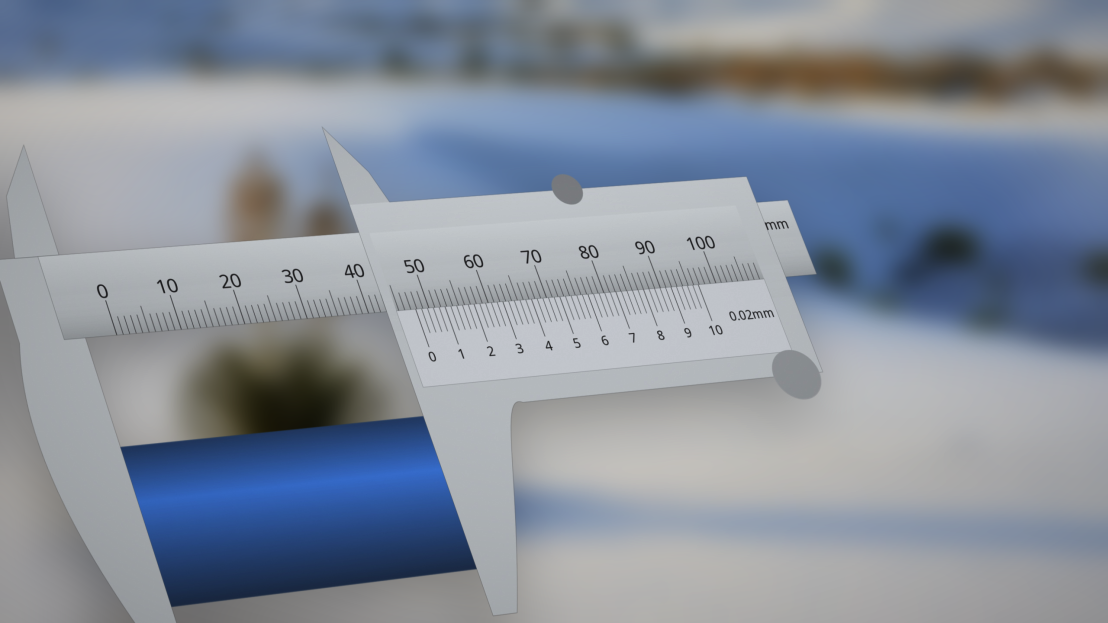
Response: 47.8 mm
